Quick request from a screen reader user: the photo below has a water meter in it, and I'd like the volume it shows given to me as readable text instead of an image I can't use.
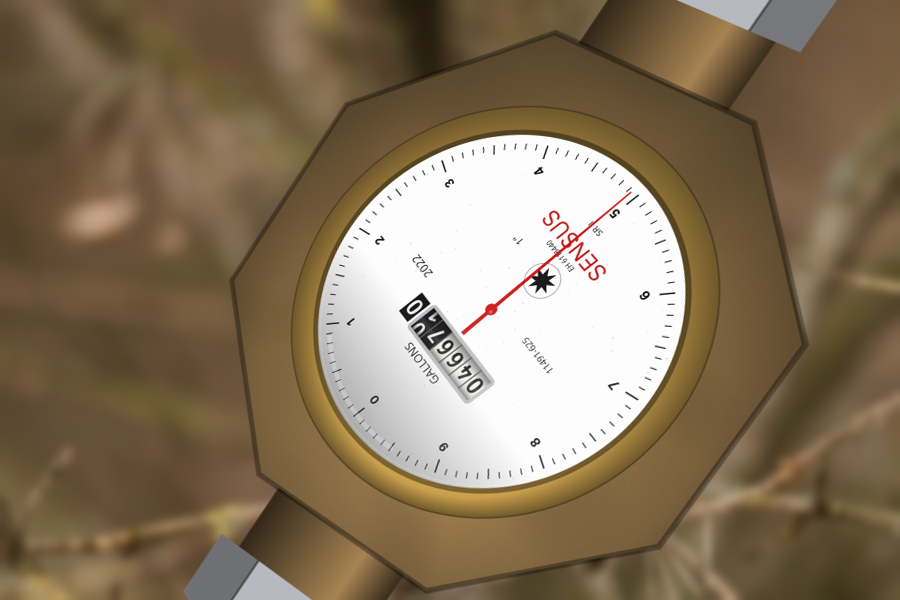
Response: 466704.9 gal
